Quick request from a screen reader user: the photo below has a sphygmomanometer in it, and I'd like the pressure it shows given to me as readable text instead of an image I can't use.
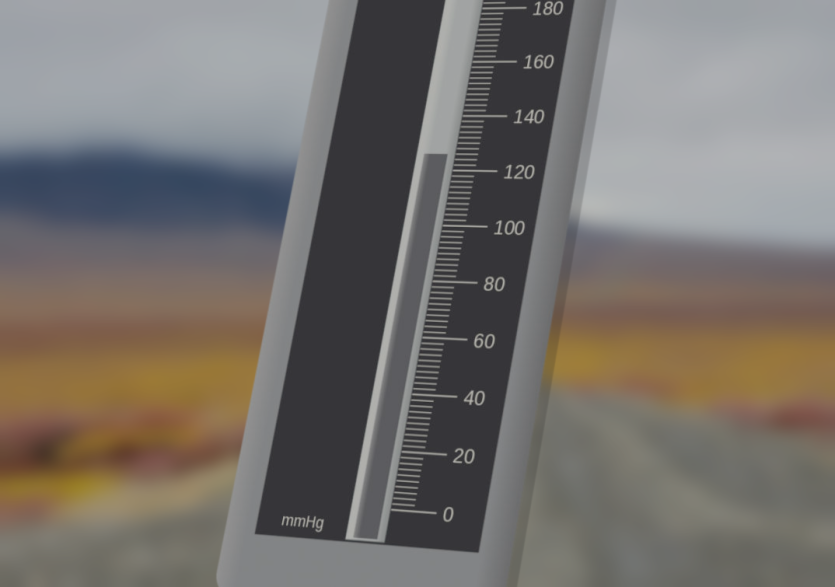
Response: 126 mmHg
